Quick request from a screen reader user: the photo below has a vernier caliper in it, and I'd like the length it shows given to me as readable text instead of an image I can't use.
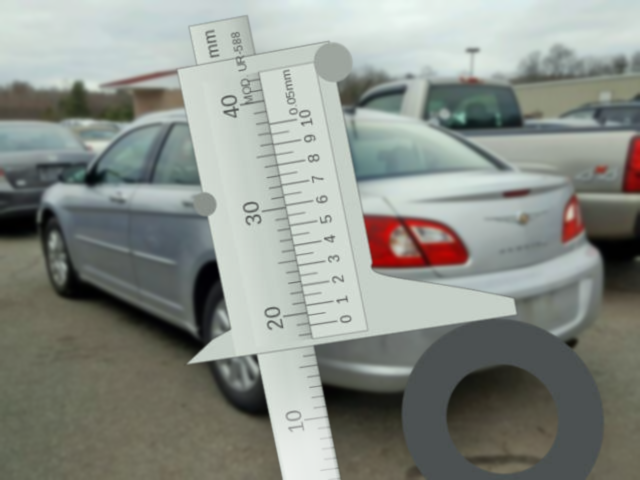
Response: 18.8 mm
